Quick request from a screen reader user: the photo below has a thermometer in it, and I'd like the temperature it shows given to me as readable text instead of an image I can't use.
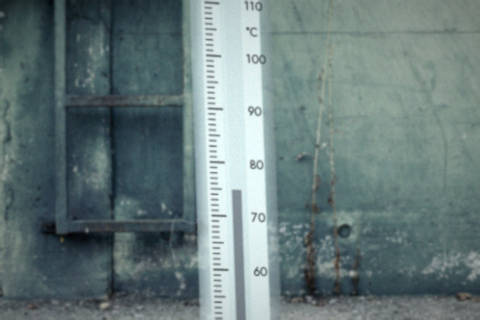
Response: 75 °C
